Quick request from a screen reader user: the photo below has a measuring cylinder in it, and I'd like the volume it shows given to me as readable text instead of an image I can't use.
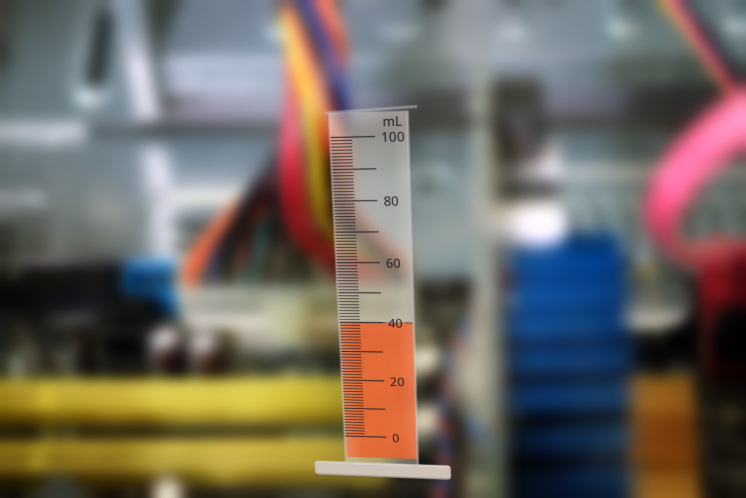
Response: 40 mL
